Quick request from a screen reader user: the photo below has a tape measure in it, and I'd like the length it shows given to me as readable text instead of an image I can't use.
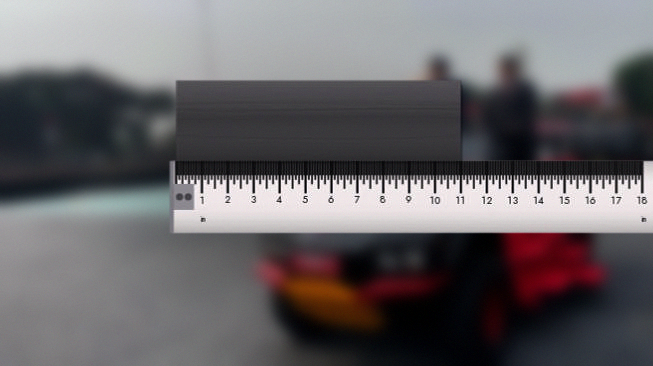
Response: 11 in
